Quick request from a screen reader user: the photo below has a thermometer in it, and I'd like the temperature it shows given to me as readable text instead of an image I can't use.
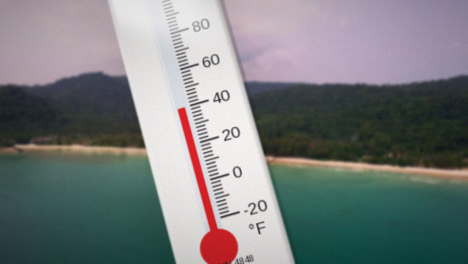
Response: 40 °F
